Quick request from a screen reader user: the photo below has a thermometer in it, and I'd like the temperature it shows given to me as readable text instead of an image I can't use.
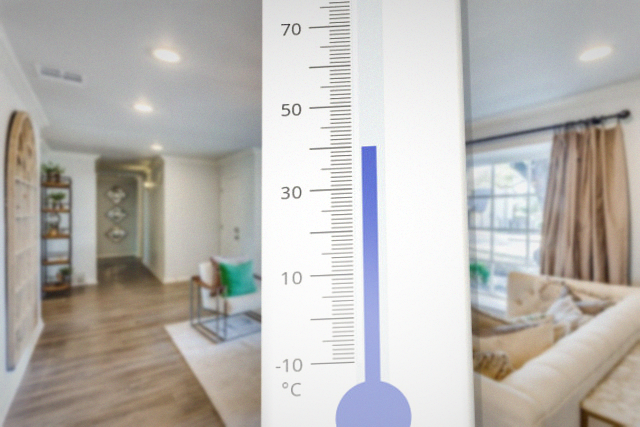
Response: 40 °C
